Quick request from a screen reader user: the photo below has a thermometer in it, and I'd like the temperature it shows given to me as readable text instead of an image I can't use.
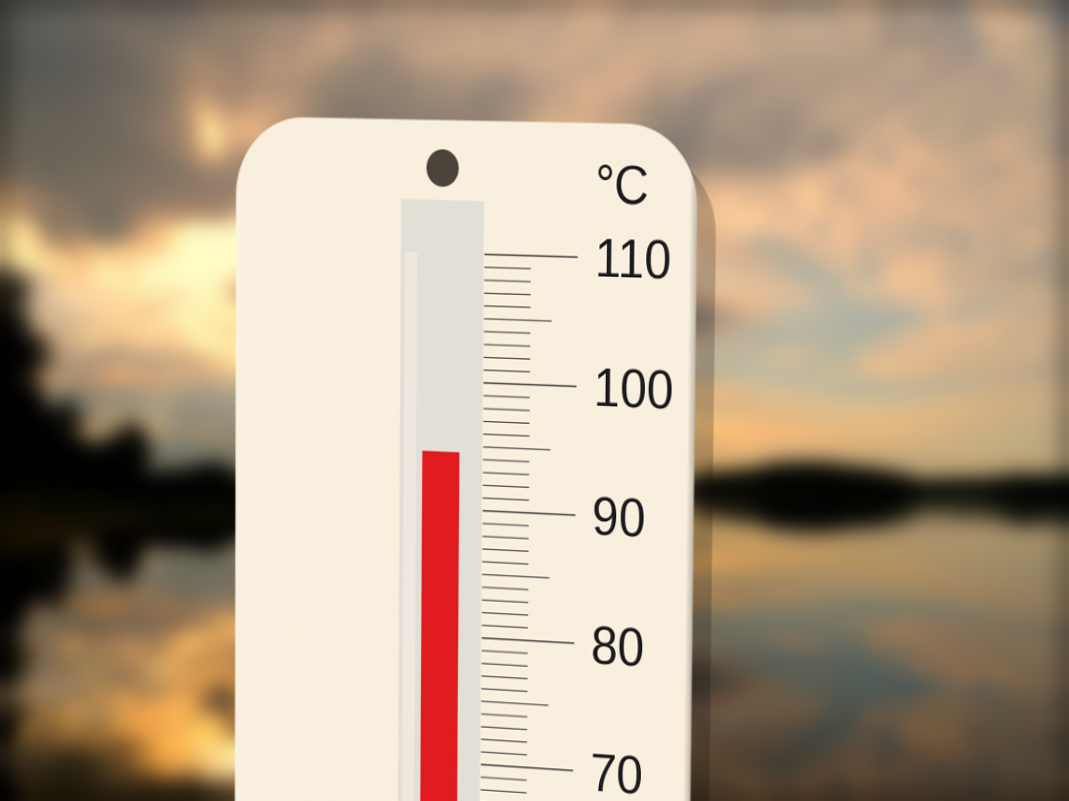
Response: 94.5 °C
